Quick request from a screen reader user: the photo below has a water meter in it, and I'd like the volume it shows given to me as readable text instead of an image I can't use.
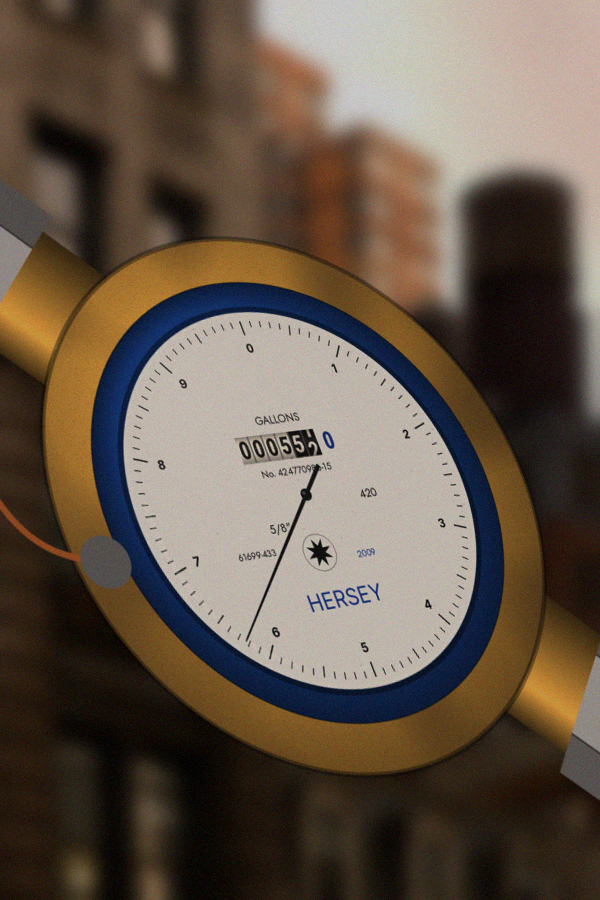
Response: 5516.2 gal
